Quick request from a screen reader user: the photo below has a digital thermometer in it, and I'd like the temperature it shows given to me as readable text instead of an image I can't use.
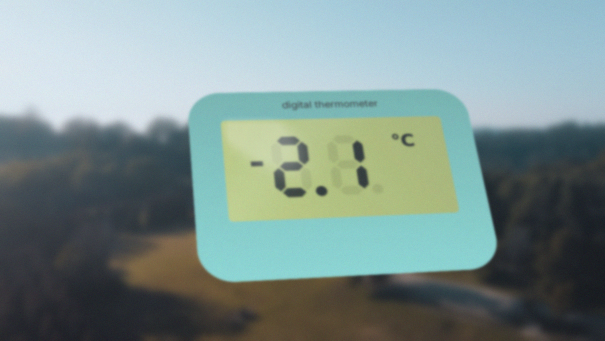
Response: -2.1 °C
